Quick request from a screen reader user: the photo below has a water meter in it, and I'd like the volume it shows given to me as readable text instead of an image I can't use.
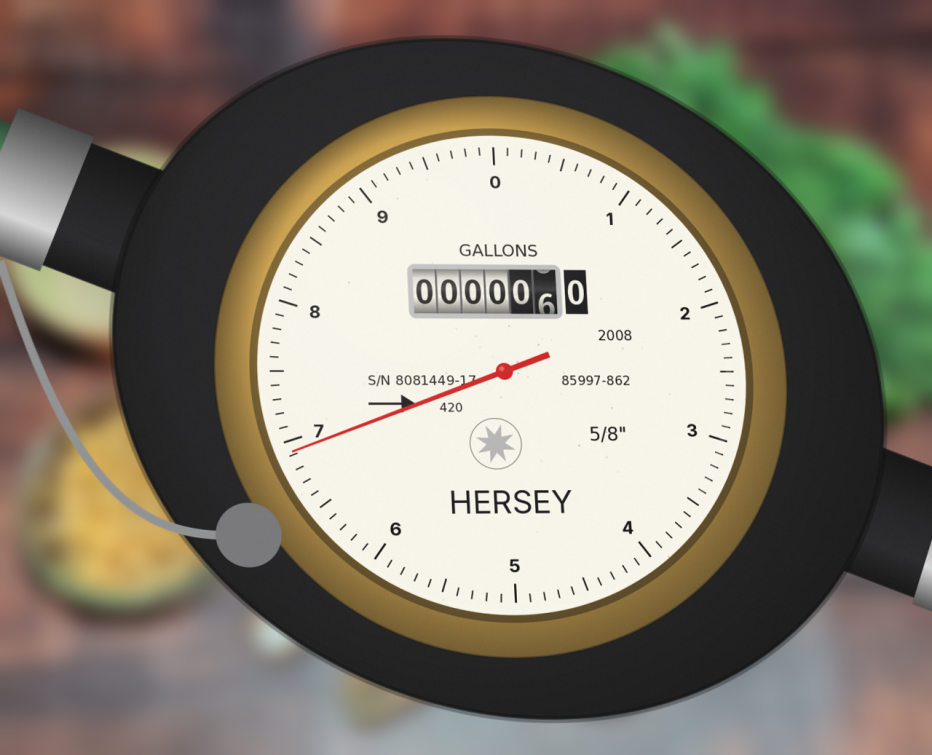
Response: 56.9 gal
